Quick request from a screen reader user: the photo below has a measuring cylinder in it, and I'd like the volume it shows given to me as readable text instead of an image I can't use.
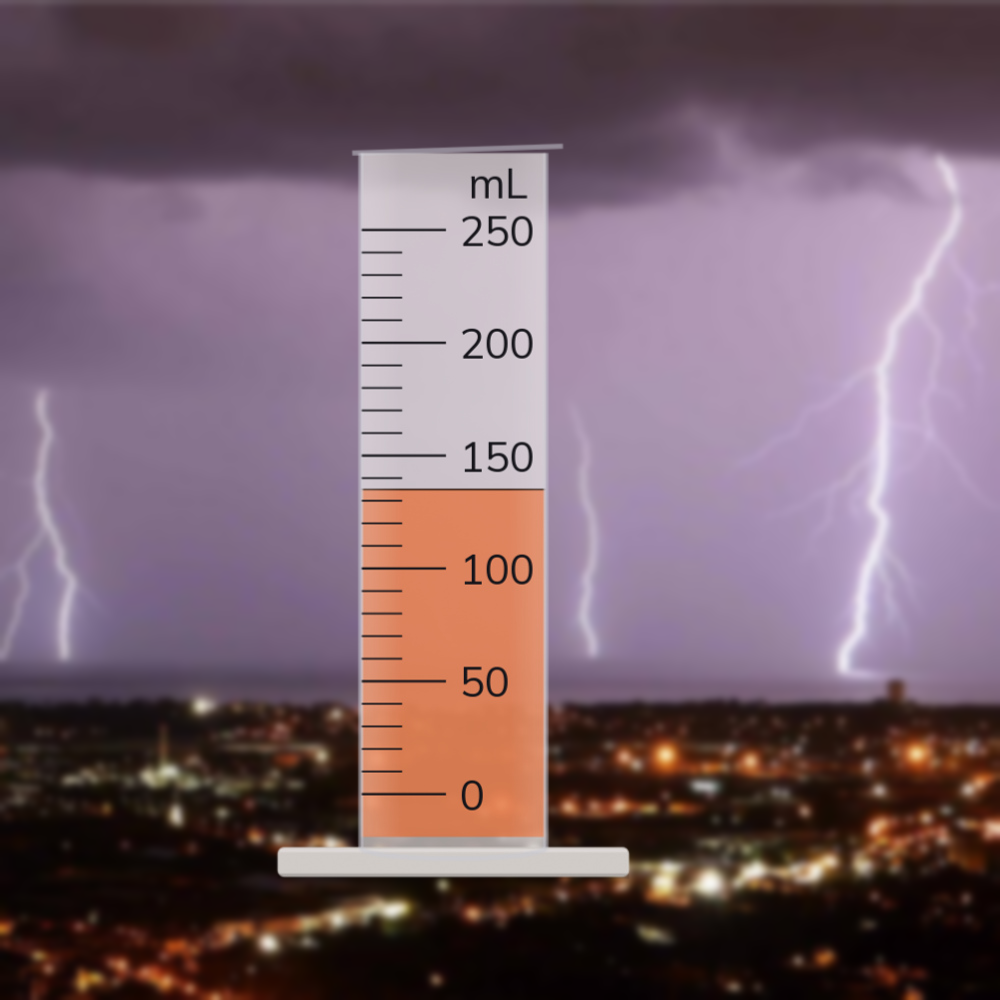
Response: 135 mL
